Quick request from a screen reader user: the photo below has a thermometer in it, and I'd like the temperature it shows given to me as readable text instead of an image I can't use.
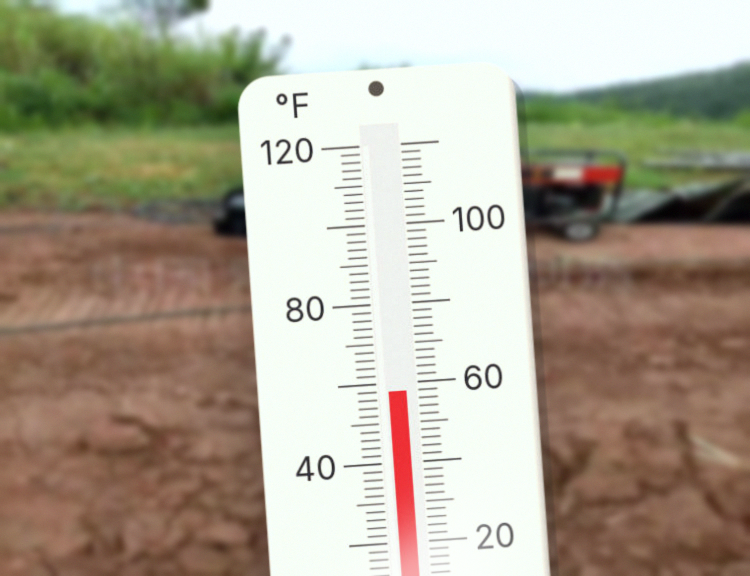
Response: 58 °F
